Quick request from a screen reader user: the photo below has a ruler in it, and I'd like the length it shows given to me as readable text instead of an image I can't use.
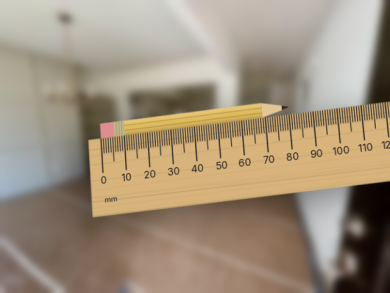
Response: 80 mm
